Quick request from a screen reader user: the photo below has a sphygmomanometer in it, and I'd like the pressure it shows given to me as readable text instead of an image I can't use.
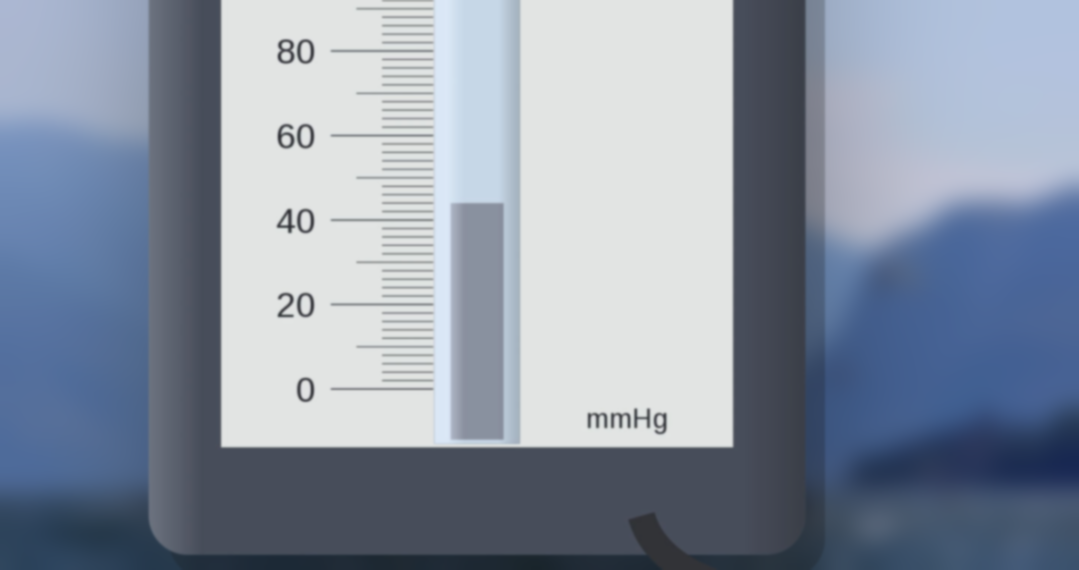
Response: 44 mmHg
